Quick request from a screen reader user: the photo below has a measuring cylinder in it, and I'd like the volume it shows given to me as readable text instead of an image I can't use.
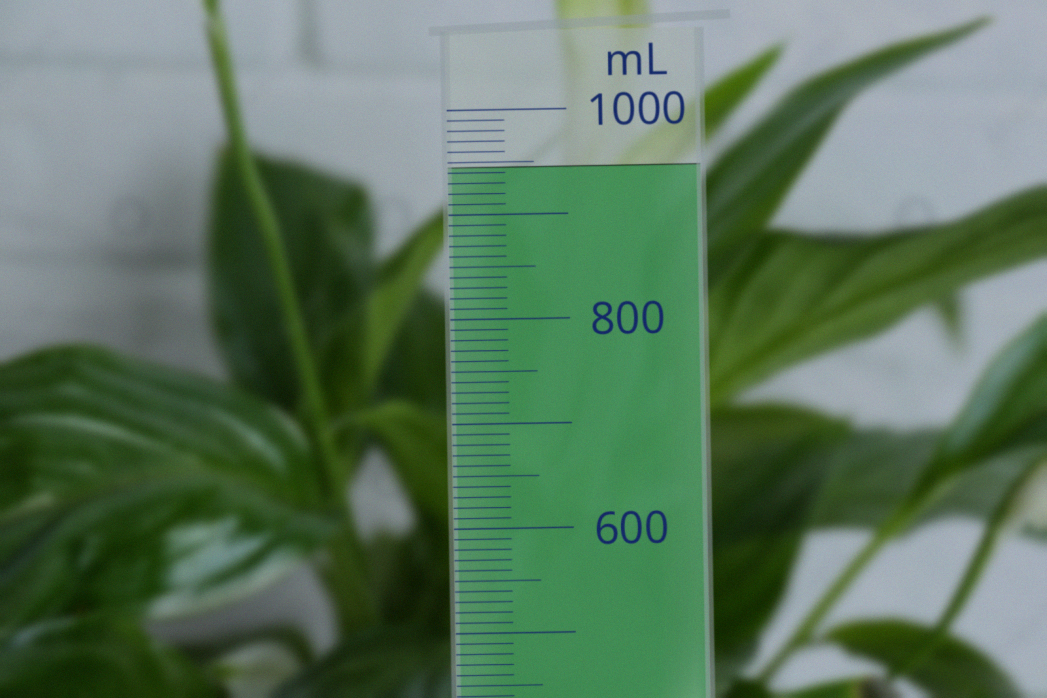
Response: 945 mL
